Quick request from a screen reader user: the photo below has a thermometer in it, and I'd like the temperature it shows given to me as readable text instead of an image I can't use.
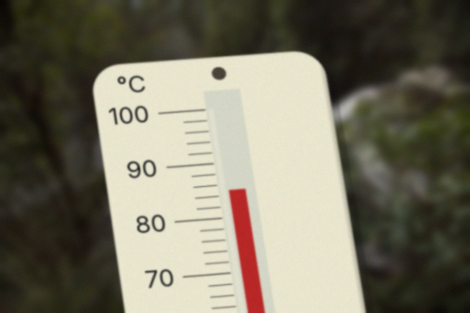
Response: 85 °C
